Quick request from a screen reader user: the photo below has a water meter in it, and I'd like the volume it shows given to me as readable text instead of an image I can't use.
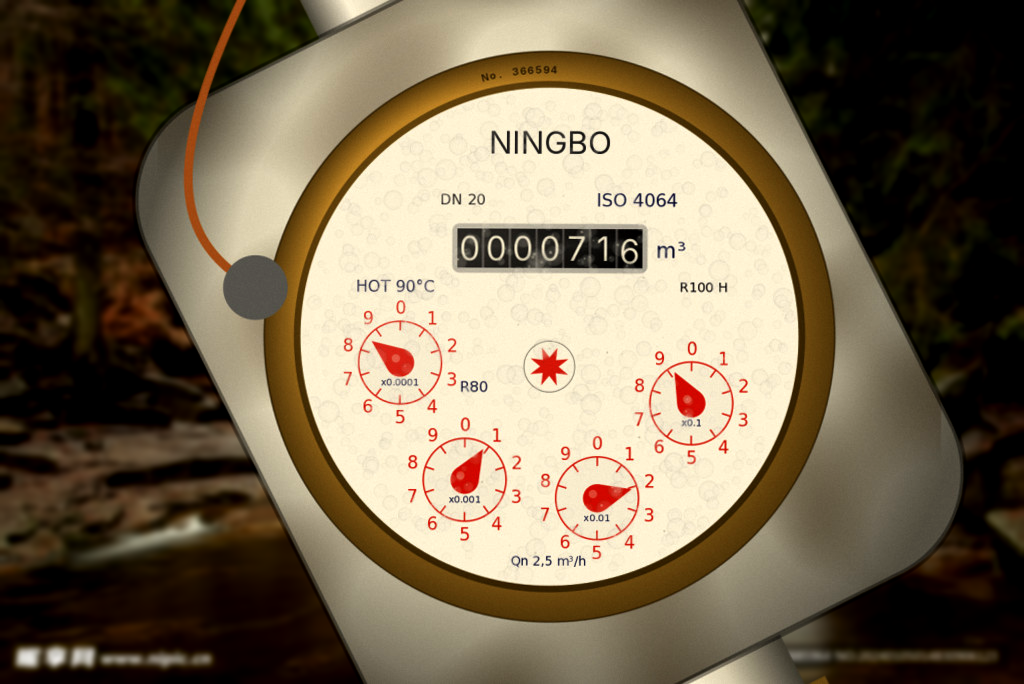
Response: 715.9208 m³
